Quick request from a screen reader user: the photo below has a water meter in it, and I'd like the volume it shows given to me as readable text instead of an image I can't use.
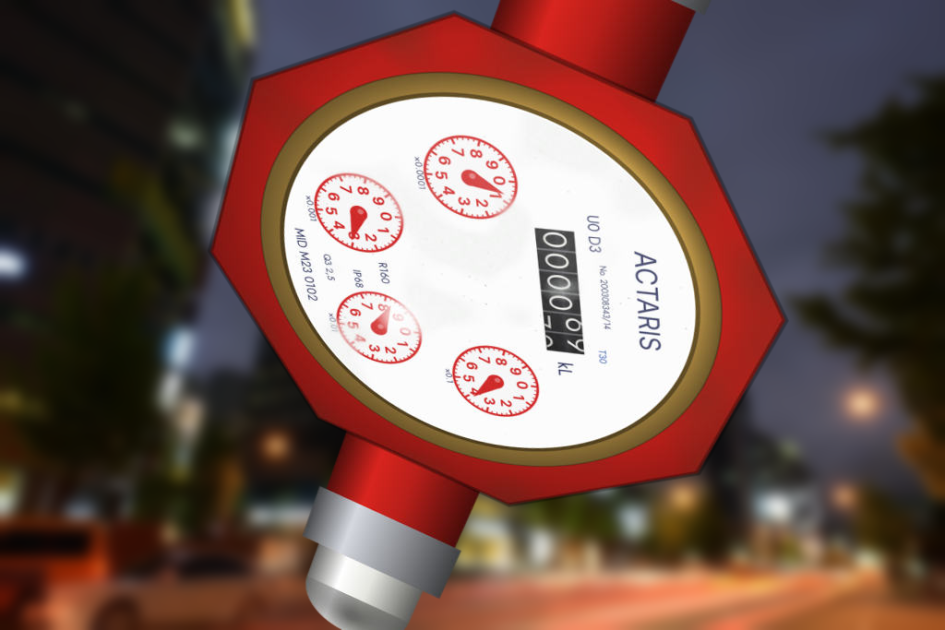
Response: 69.3830 kL
